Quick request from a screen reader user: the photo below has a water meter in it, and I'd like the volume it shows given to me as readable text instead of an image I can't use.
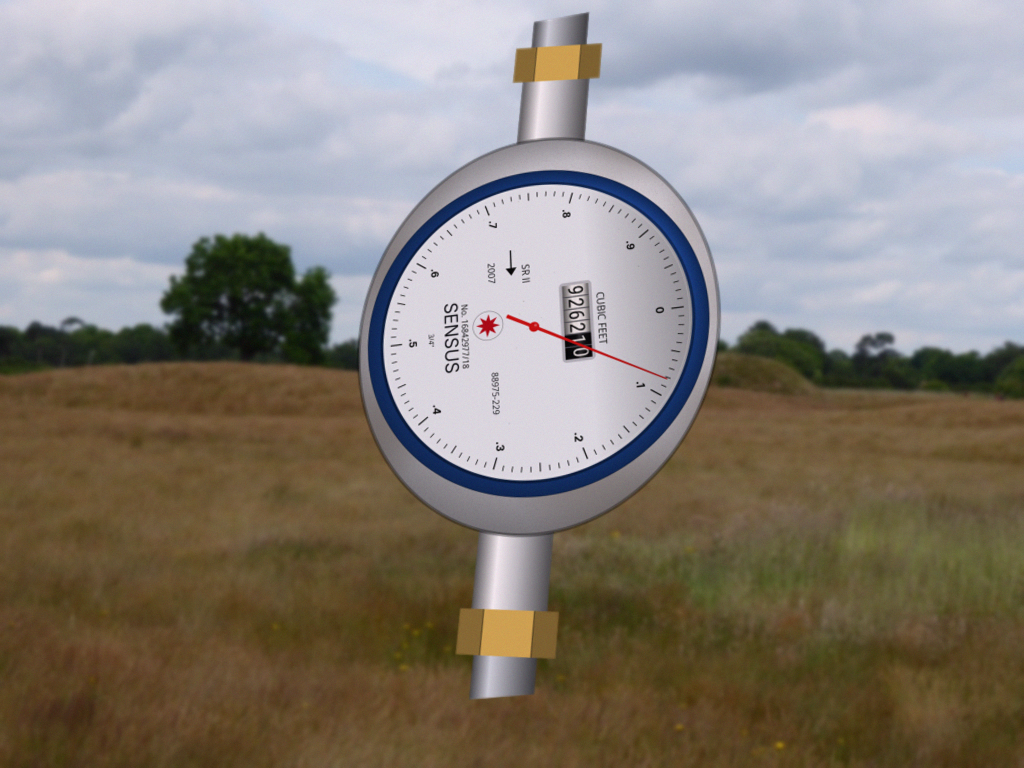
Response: 926210.08 ft³
